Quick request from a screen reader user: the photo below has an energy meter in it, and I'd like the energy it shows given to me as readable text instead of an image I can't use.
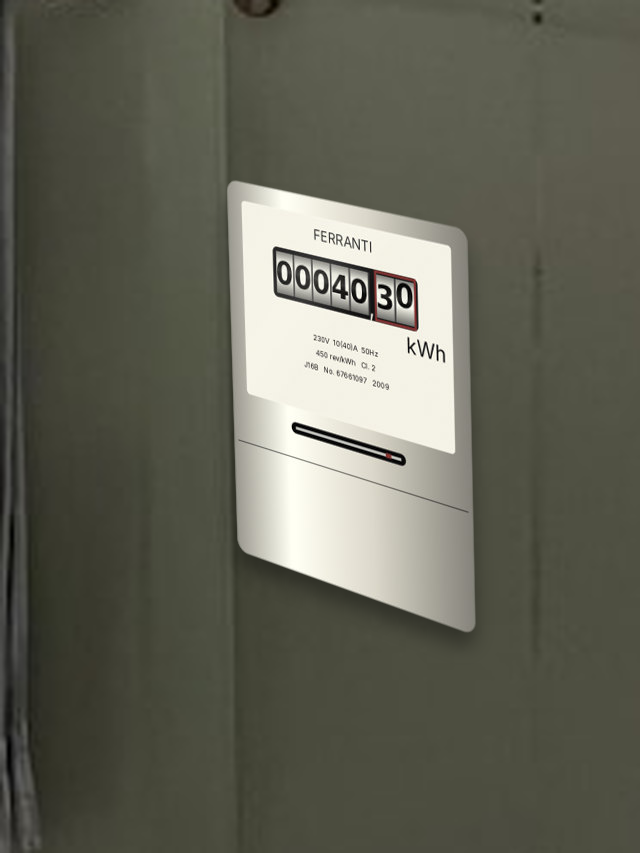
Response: 40.30 kWh
